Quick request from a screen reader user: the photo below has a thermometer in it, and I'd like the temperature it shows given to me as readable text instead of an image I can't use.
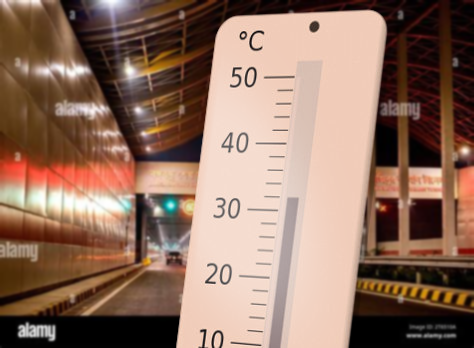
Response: 32 °C
